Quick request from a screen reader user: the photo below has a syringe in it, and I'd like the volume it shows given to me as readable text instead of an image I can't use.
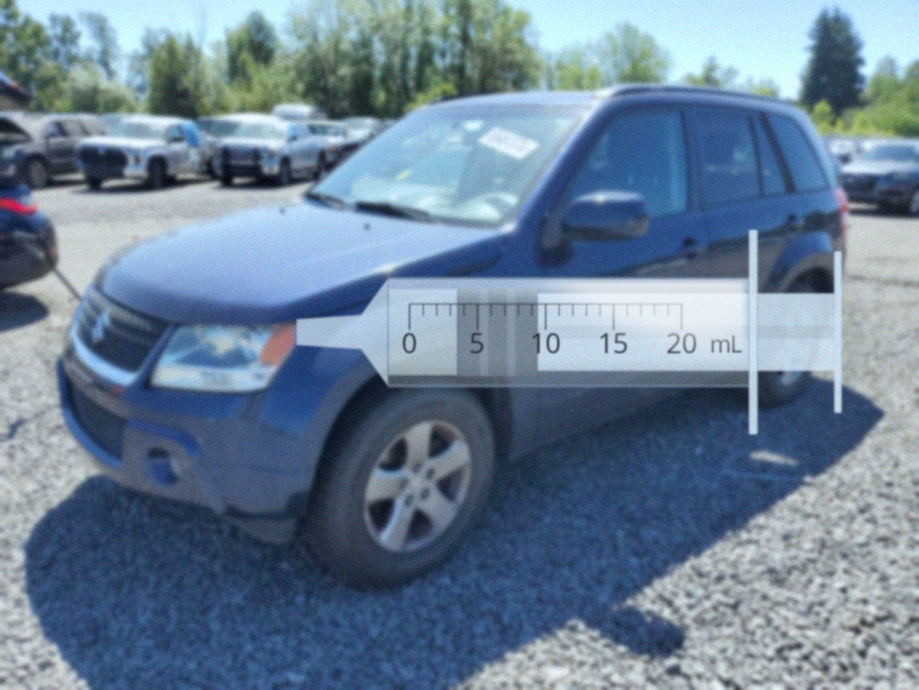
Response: 3.5 mL
